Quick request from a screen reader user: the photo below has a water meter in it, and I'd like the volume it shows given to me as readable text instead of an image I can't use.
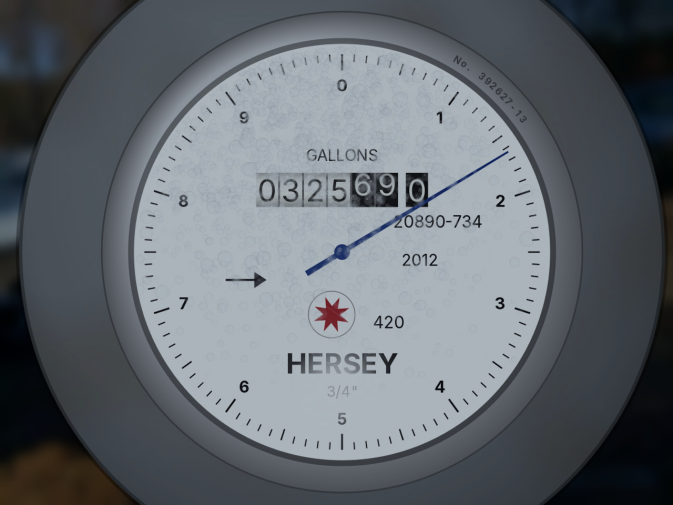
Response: 325691.6 gal
